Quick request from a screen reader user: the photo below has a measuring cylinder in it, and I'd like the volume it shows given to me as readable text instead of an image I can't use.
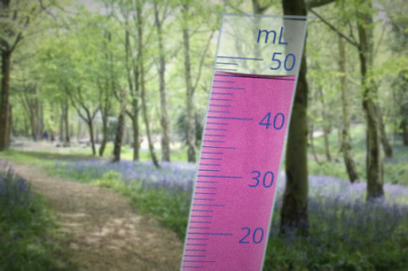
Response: 47 mL
